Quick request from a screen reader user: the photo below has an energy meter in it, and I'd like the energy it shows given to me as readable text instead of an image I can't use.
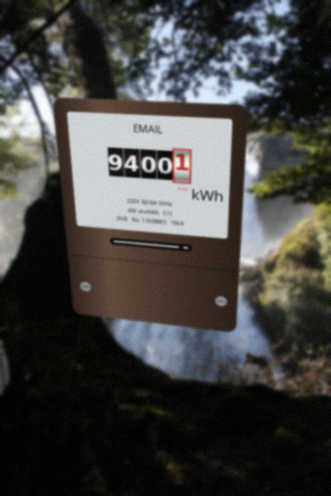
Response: 9400.1 kWh
